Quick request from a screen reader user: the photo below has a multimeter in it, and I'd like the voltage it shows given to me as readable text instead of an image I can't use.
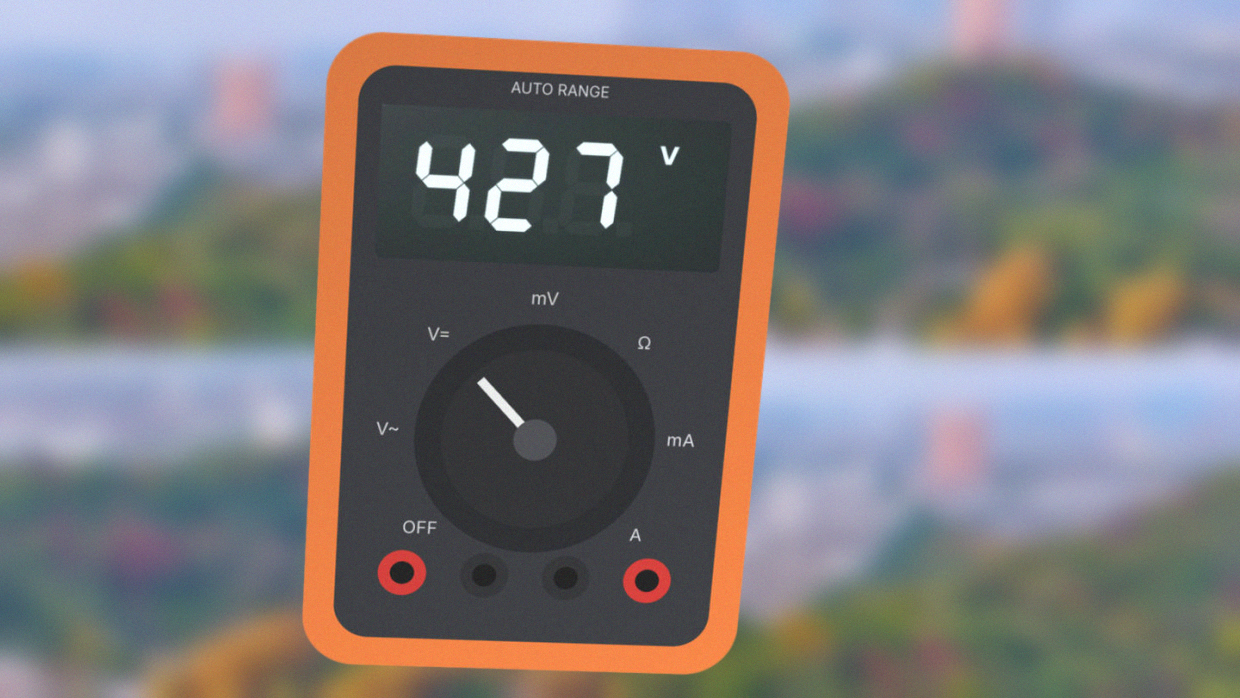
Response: 427 V
